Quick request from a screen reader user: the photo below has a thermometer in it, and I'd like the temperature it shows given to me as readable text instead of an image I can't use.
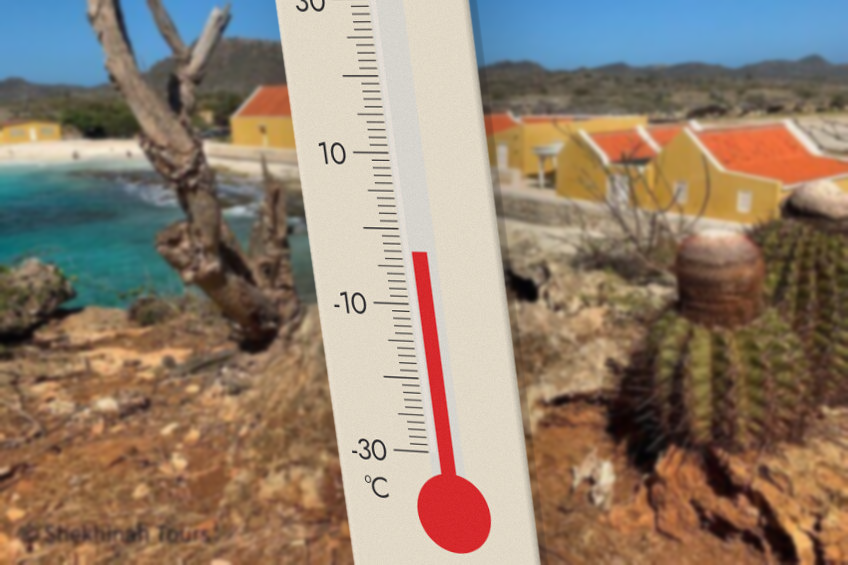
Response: -3 °C
